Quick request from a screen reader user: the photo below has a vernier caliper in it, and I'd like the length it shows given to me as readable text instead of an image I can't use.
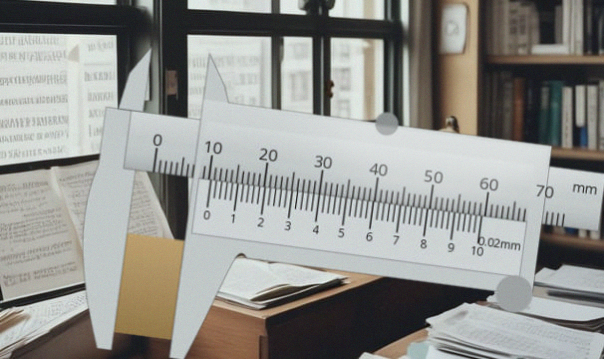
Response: 10.4 mm
